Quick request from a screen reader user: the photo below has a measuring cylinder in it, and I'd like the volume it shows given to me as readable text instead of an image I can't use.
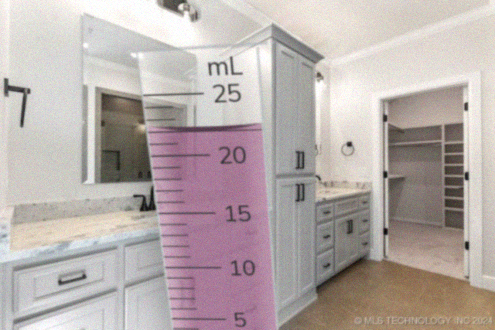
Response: 22 mL
